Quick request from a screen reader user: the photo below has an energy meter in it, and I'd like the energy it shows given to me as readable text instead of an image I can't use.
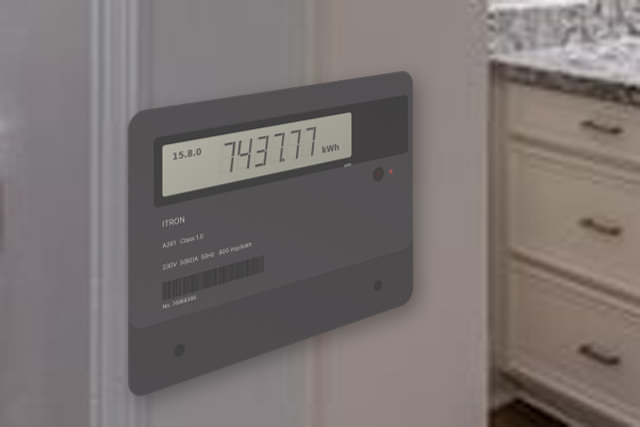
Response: 7437.77 kWh
